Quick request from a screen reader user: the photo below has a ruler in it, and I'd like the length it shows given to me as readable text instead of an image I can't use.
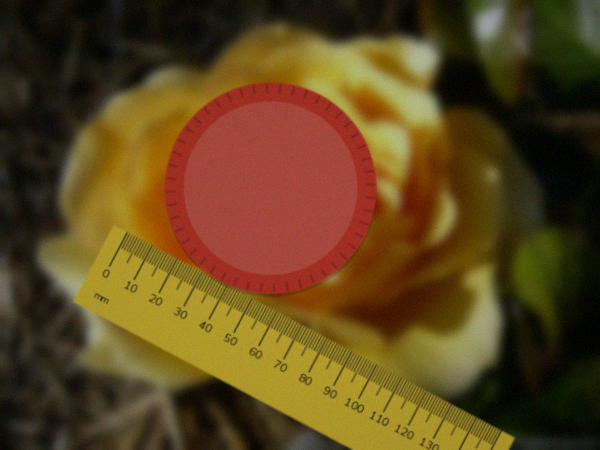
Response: 75 mm
